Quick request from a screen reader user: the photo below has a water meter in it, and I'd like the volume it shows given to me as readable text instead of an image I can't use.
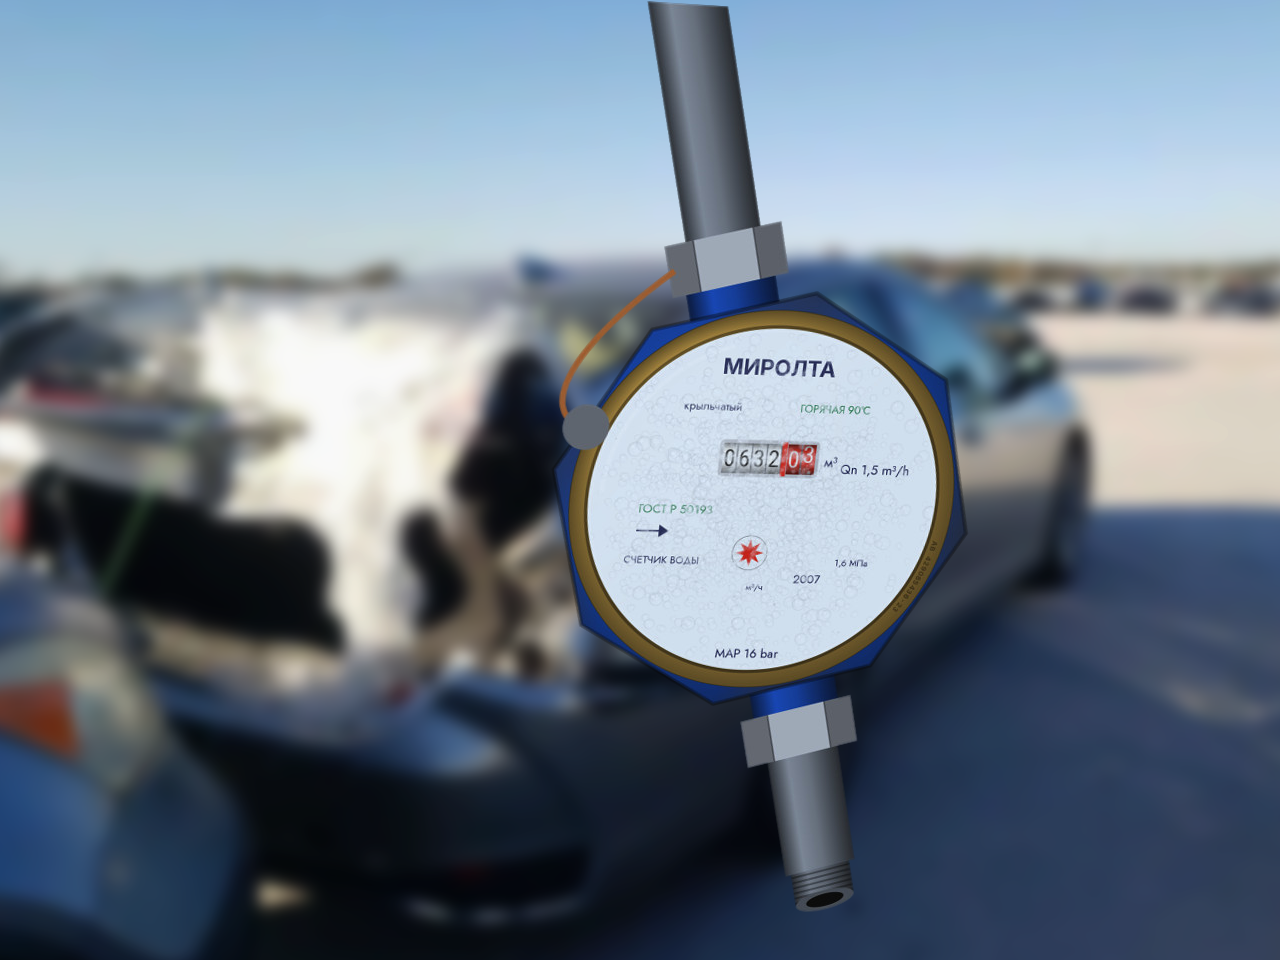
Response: 632.03 m³
